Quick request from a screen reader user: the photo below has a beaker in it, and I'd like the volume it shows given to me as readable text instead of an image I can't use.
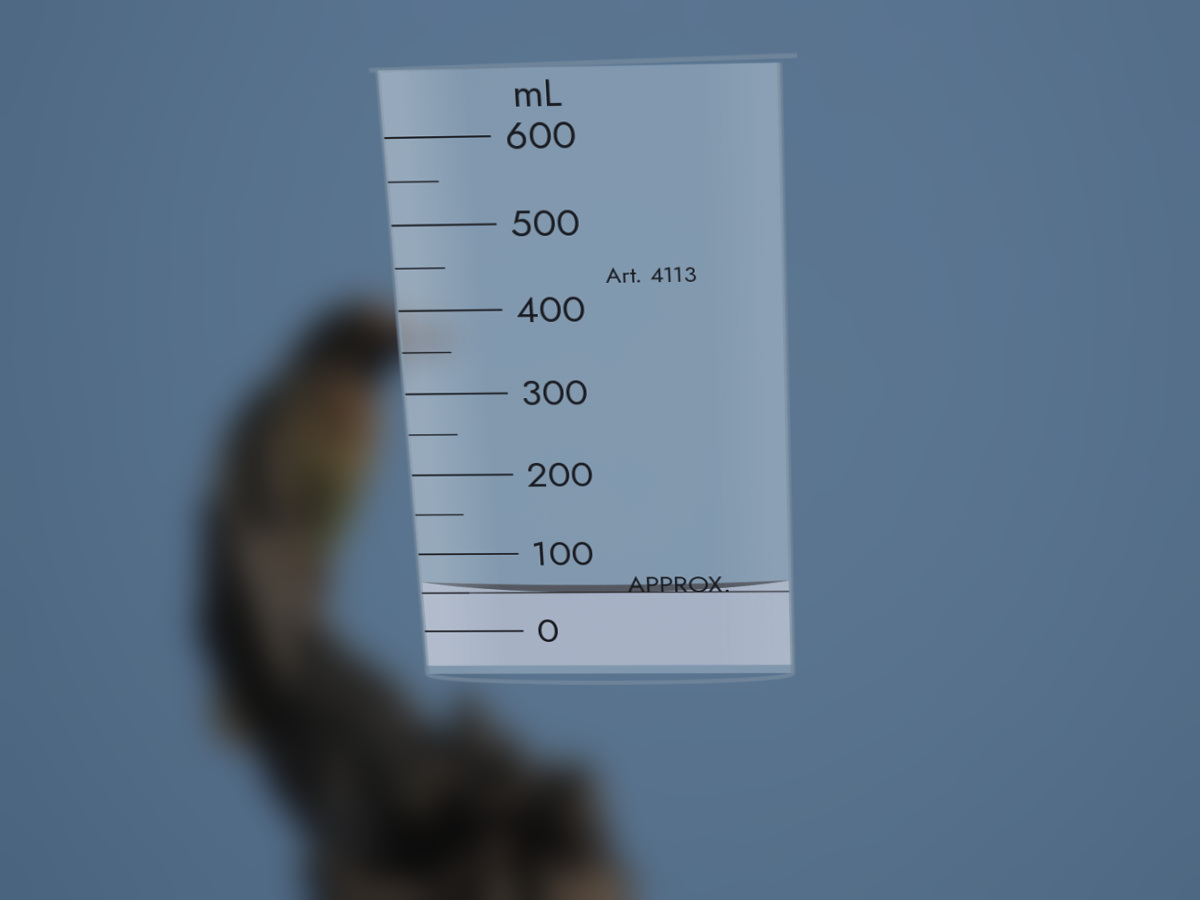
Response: 50 mL
